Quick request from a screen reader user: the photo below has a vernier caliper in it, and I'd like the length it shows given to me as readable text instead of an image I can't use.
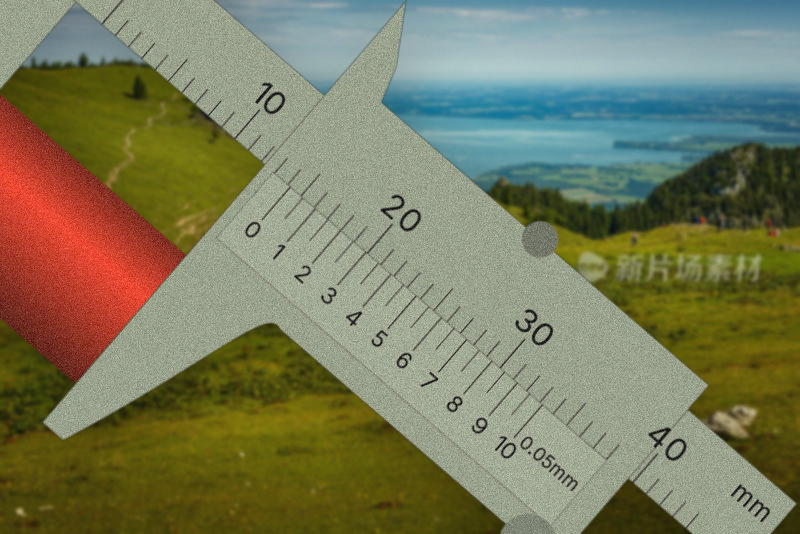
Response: 14.2 mm
